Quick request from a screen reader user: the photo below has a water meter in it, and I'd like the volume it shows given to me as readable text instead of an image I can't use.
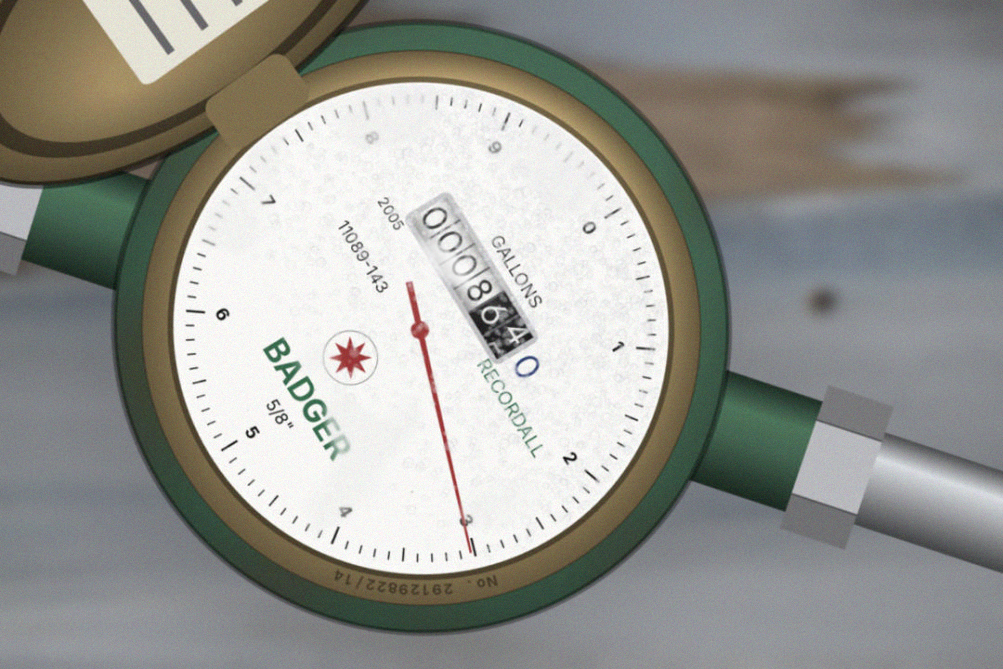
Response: 8643.0 gal
